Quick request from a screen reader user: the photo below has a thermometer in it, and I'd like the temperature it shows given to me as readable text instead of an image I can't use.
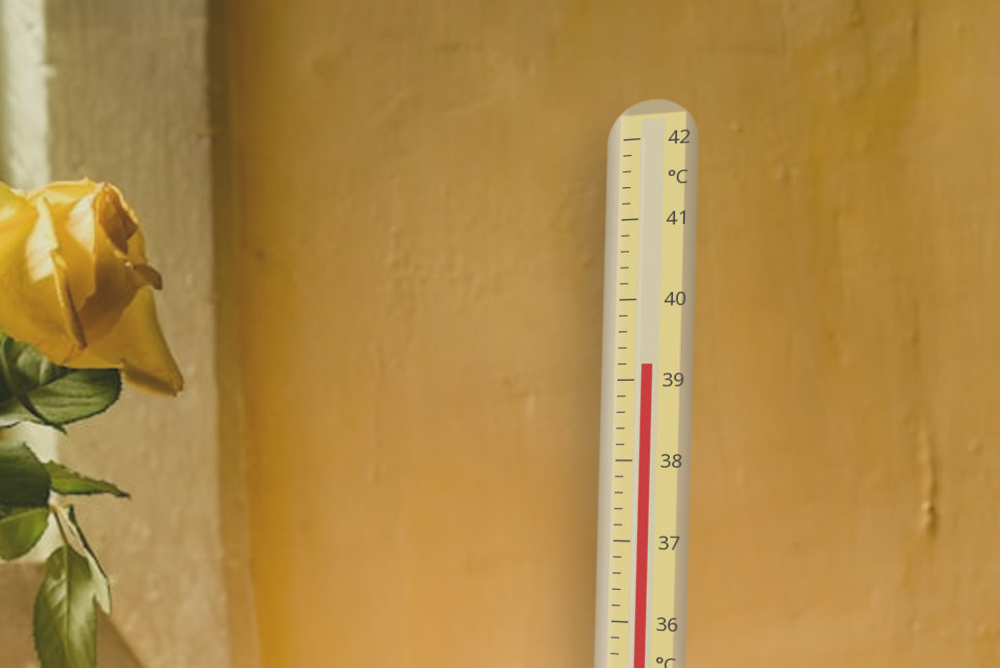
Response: 39.2 °C
